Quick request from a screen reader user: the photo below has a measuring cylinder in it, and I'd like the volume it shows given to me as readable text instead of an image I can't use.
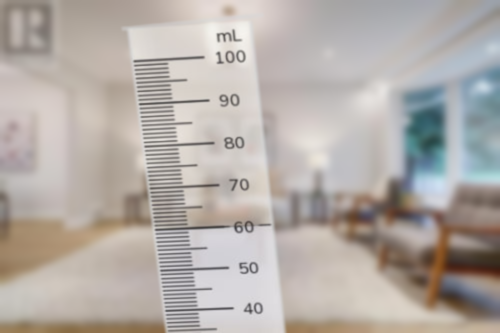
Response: 60 mL
